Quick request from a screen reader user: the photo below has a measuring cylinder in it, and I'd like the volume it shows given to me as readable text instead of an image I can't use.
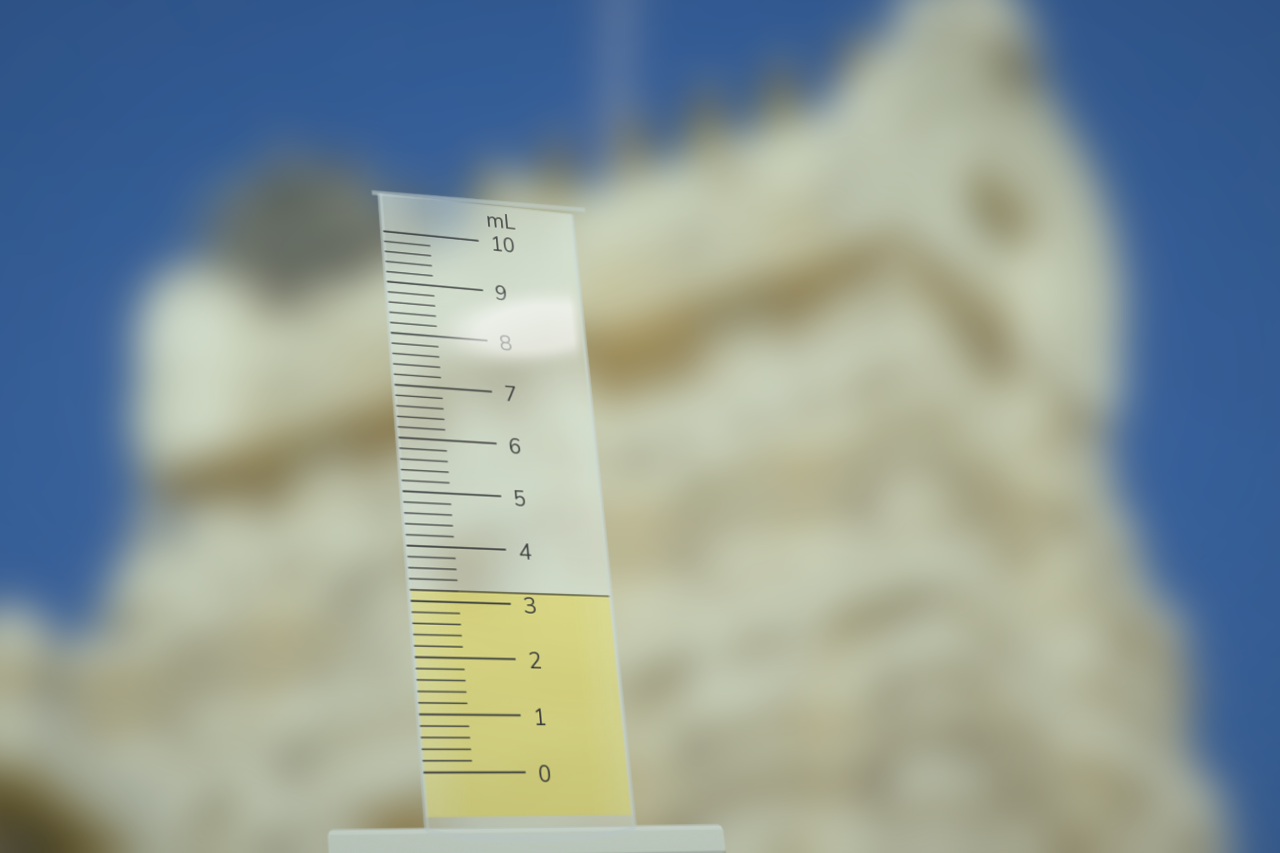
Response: 3.2 mL
